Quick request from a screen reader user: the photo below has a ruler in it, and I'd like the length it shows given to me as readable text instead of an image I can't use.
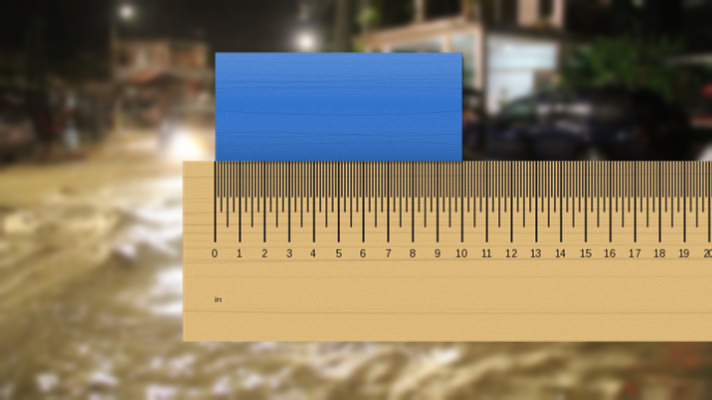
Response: 10 in
